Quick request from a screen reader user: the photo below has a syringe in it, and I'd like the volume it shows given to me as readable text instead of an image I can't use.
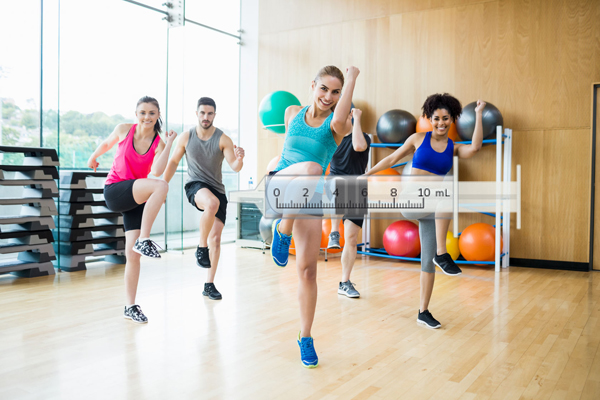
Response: 4 mL
